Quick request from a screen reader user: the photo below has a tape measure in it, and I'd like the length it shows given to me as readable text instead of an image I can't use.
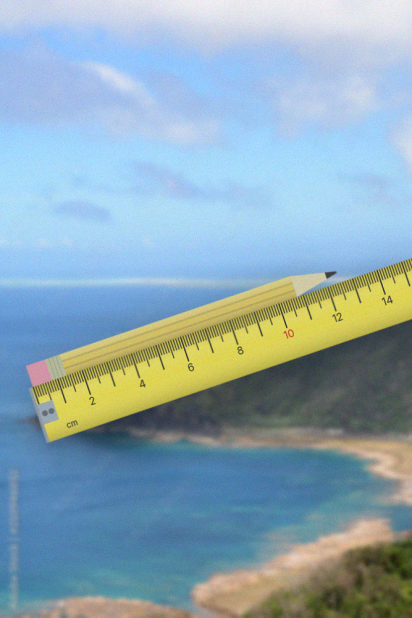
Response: 12.5 cm
